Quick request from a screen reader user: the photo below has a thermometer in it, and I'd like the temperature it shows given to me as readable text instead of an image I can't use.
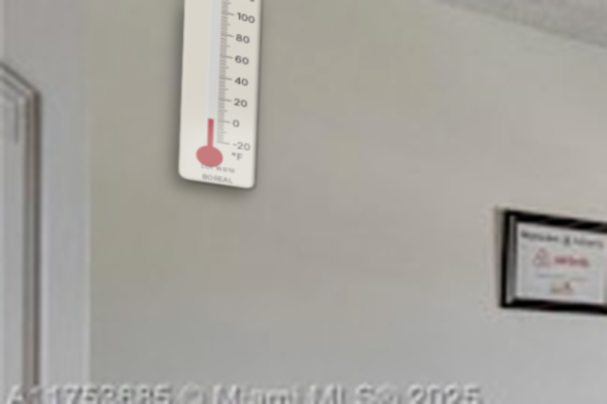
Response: 0 °F
